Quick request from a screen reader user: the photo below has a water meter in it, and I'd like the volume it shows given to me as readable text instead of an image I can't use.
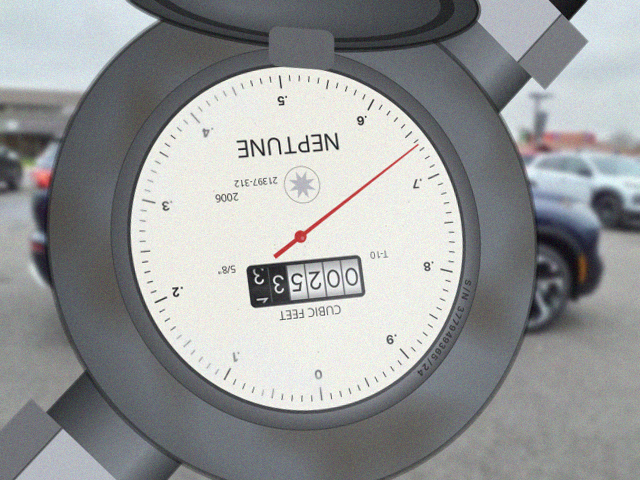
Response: 2532.66 ft³
